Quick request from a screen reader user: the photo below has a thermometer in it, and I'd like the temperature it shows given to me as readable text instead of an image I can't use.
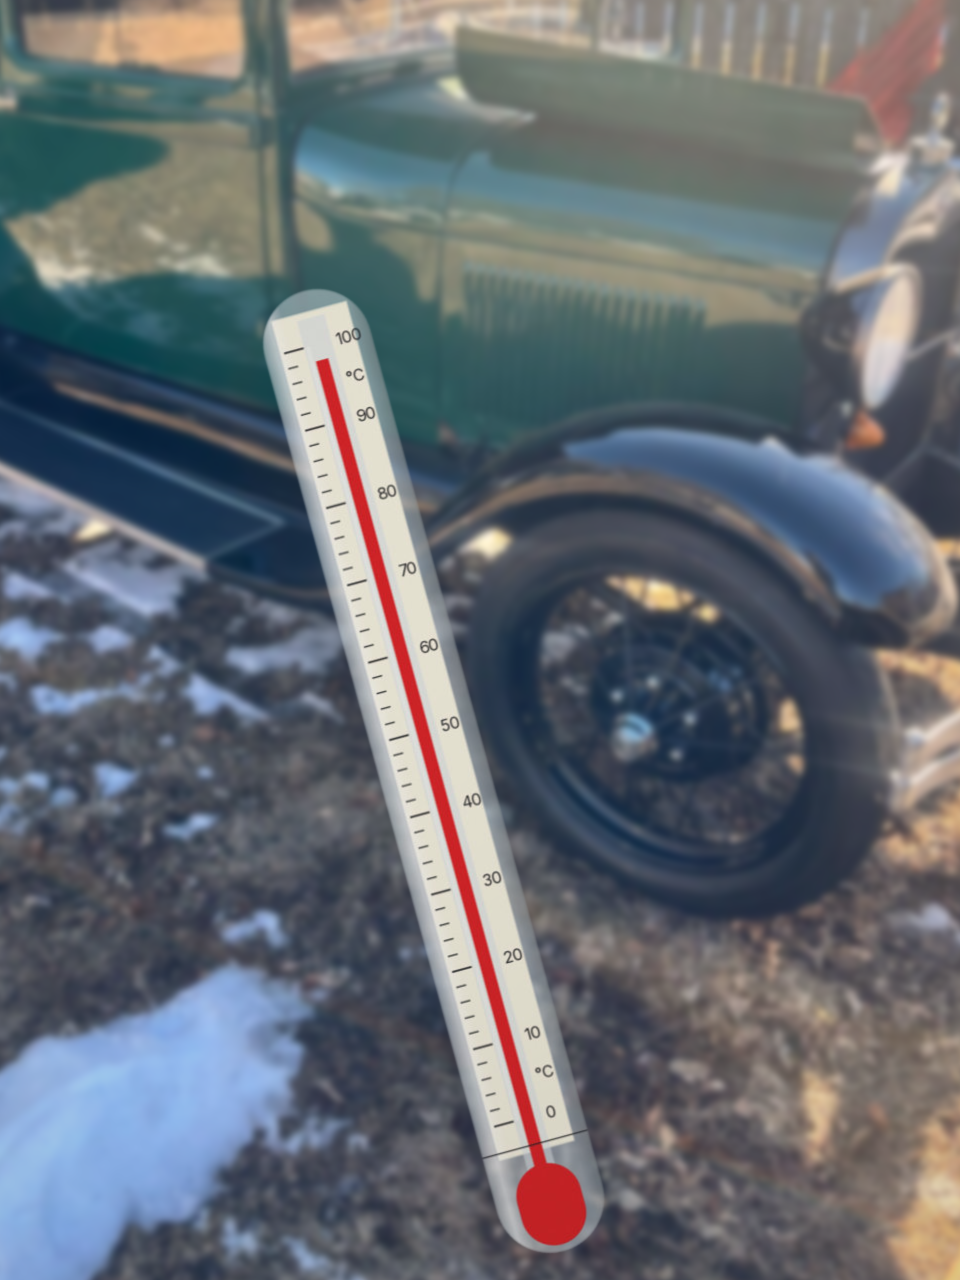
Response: 98 °C
